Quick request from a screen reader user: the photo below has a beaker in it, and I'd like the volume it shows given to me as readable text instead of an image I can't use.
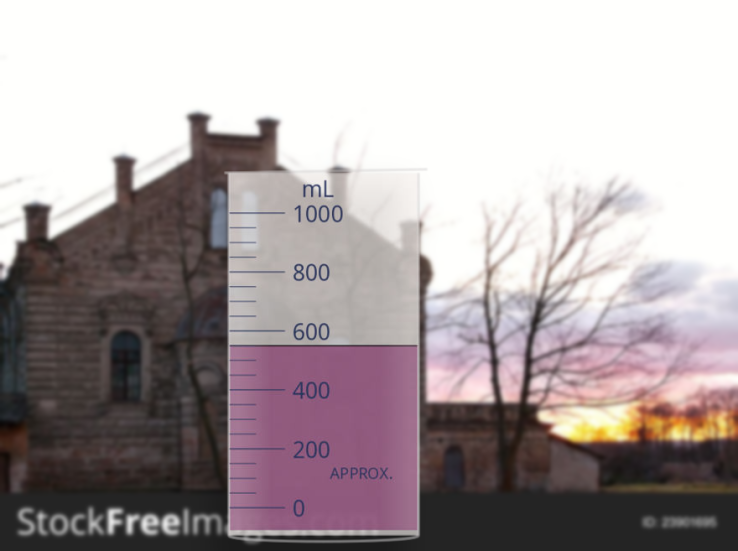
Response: 550 mL
